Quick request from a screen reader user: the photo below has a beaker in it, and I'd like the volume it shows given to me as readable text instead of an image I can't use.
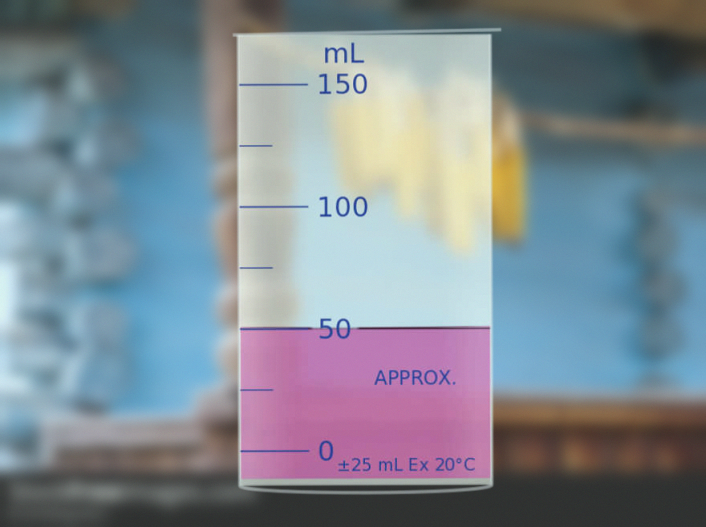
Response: 50 mL
